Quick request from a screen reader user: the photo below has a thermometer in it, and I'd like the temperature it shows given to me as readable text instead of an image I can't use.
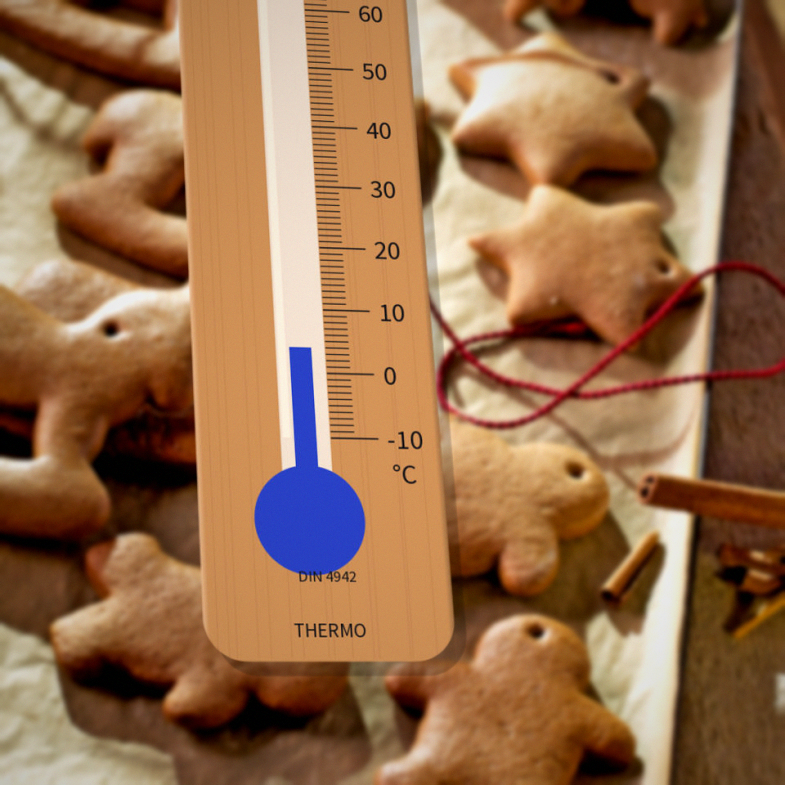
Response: 4 °C
